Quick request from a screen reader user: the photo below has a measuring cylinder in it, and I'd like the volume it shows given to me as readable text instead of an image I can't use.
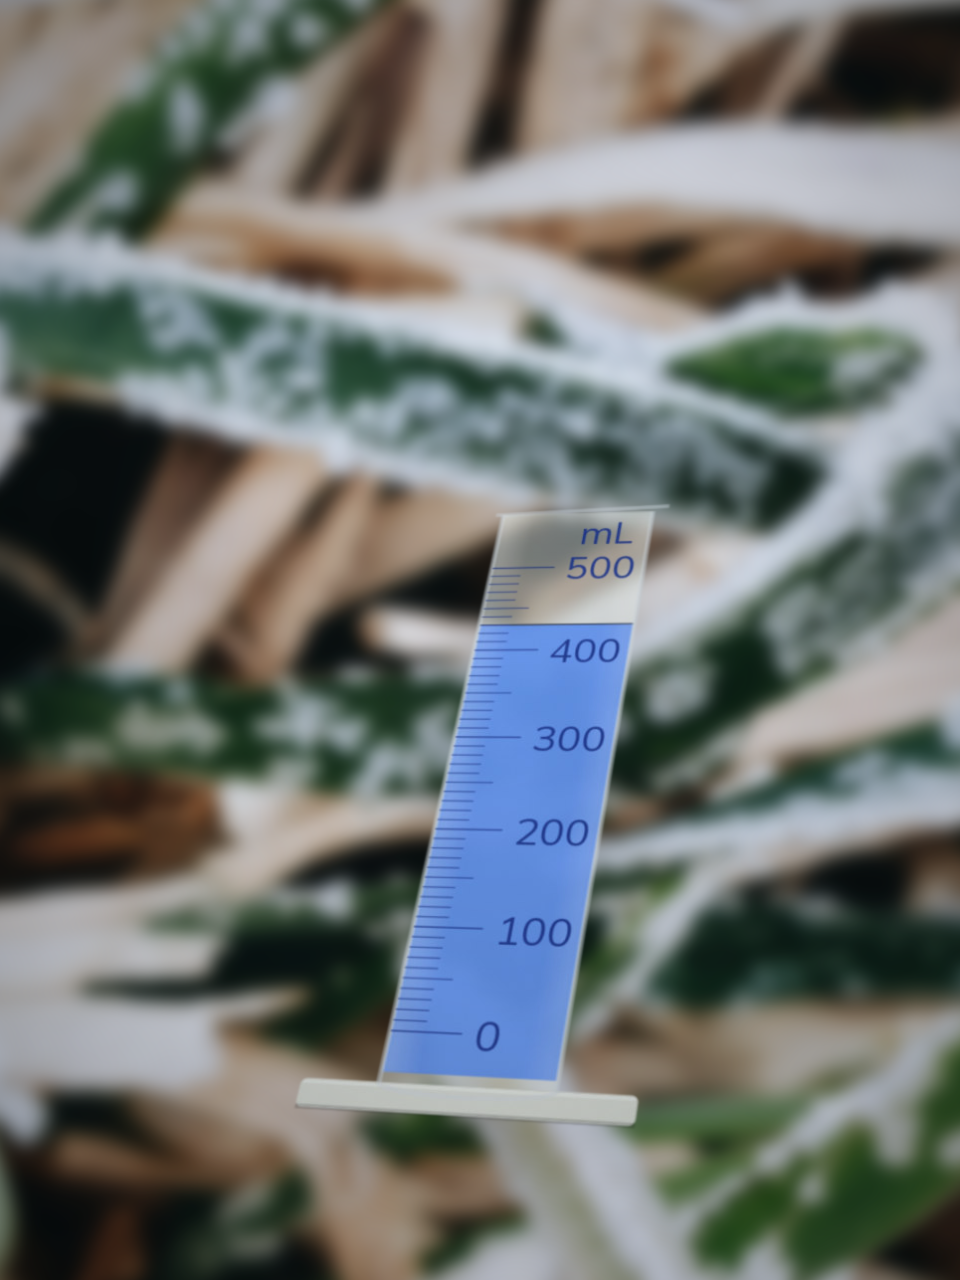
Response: 430 mL
